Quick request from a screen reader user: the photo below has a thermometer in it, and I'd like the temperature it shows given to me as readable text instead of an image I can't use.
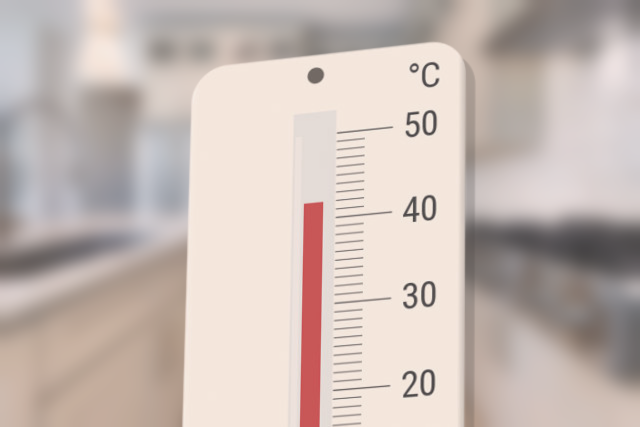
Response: 42 °C
